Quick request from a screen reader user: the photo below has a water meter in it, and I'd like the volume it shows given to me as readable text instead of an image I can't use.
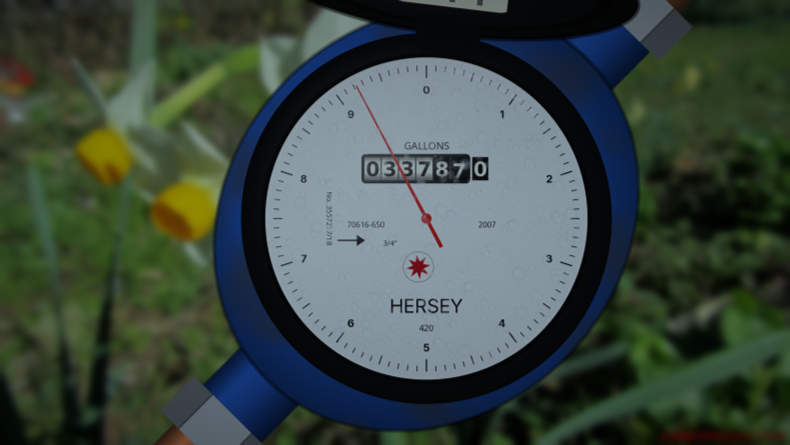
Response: 337869.2 gal
